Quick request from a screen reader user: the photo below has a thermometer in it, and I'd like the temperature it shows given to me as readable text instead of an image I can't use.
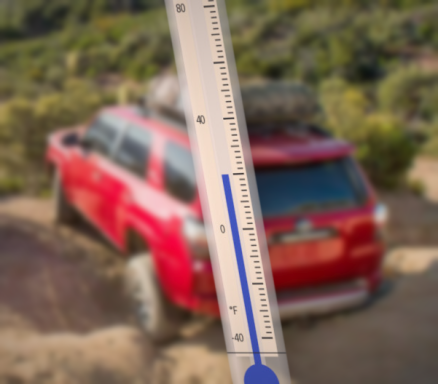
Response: 20 °F
